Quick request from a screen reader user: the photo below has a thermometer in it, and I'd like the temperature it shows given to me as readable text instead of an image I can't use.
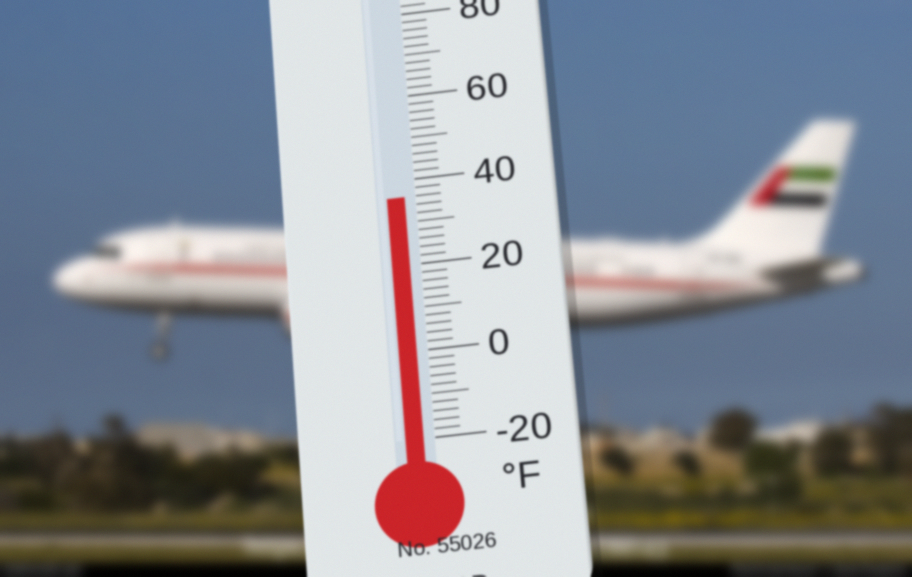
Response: 36 °F
